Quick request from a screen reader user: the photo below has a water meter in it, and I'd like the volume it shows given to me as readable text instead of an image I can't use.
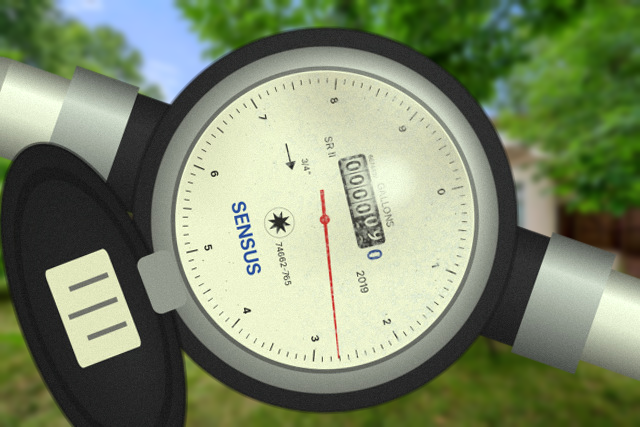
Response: 92.7 gal
